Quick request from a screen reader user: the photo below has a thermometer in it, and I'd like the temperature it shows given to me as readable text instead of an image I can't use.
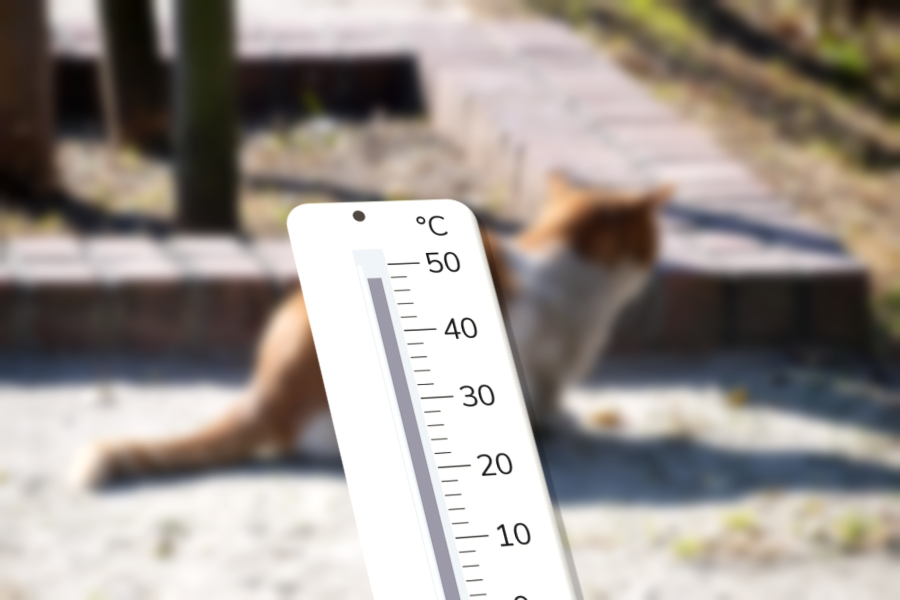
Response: 48 °C
